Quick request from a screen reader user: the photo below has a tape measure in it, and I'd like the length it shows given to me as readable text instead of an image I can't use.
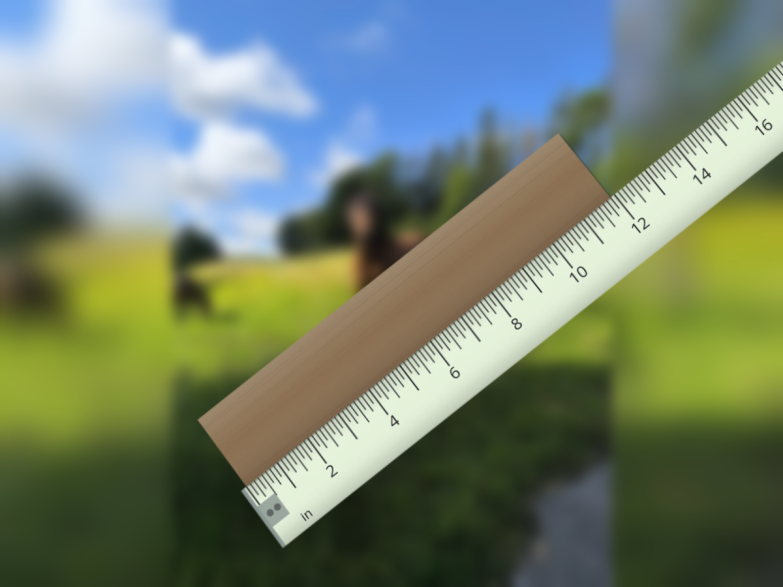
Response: 11.875 in
